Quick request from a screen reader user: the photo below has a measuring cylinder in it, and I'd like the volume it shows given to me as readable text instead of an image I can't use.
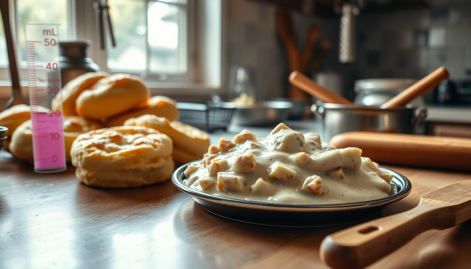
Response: 20 mL
